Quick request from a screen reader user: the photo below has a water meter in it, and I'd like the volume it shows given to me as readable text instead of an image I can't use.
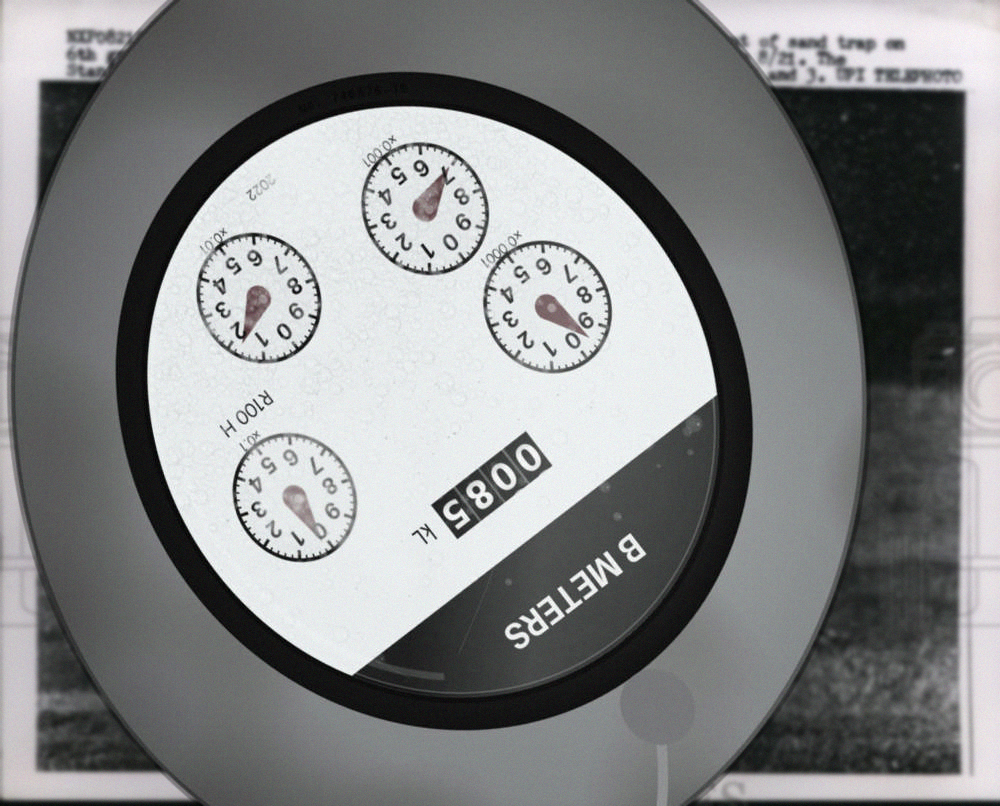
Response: 85.0169 kL
